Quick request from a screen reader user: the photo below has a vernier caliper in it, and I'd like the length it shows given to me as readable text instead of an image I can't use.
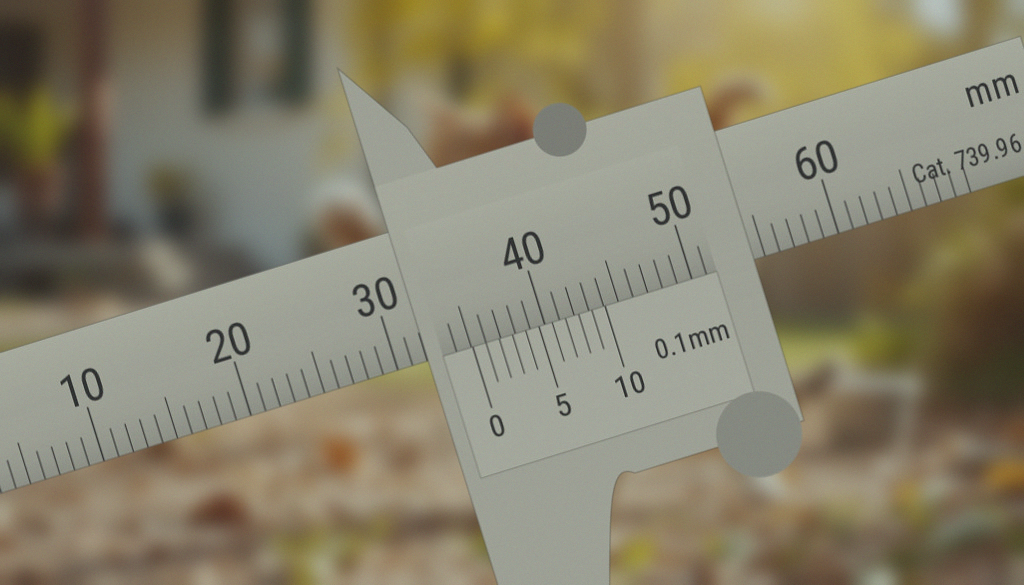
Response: 35.1 mm
